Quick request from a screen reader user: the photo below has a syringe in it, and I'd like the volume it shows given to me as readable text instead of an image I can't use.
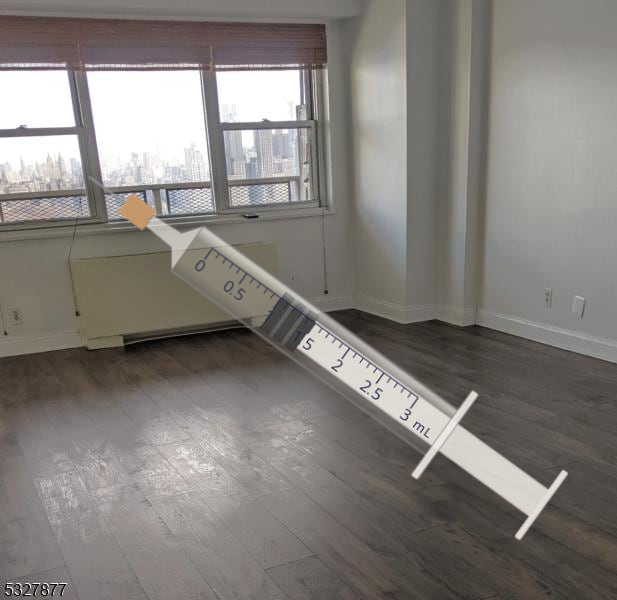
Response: 1 mL
